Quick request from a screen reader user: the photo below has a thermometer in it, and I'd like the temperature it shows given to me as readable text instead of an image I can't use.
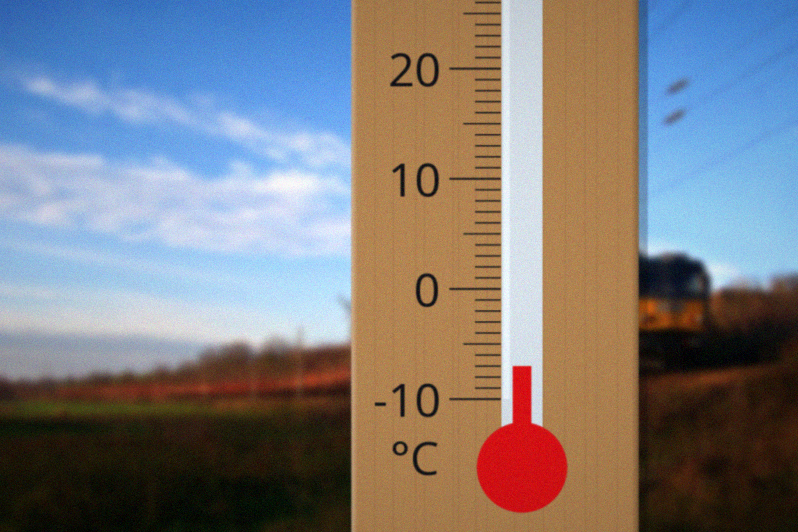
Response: -7 °C
